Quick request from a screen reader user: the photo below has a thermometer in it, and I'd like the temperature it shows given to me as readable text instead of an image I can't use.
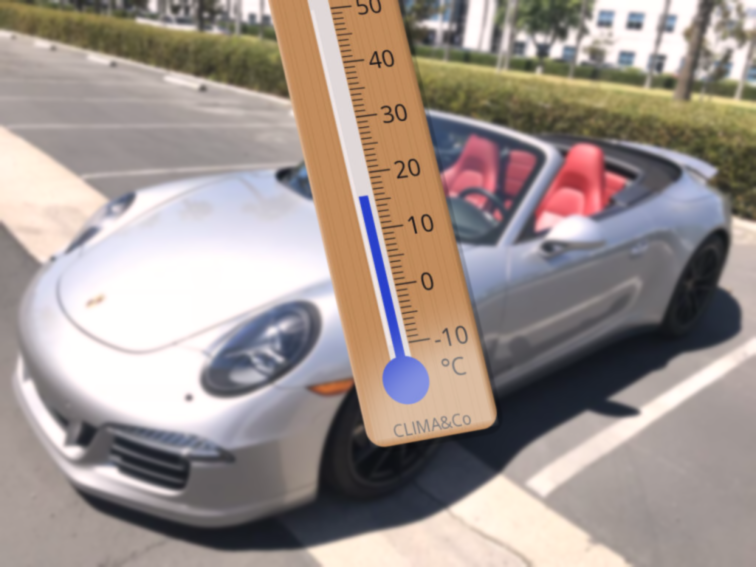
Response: 16 °C
